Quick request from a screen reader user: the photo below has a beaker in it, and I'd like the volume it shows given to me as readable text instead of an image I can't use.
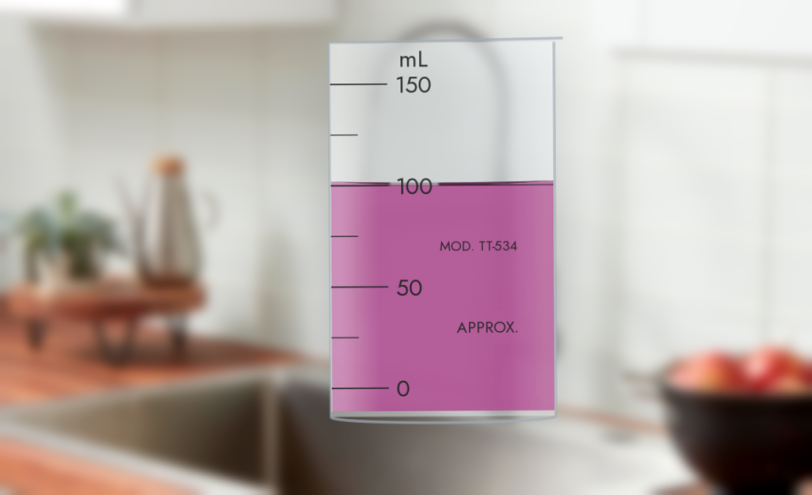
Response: 100 mL
